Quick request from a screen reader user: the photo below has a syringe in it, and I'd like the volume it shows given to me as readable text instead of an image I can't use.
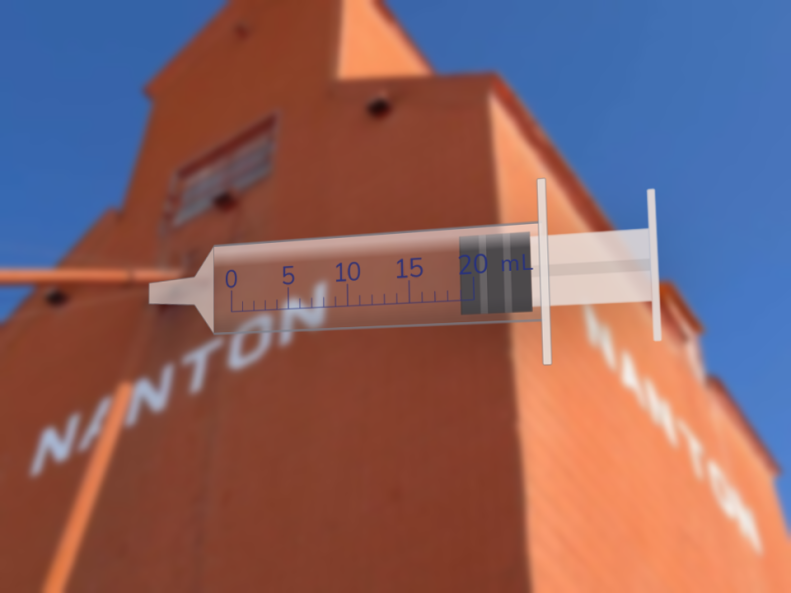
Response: 19 mL
